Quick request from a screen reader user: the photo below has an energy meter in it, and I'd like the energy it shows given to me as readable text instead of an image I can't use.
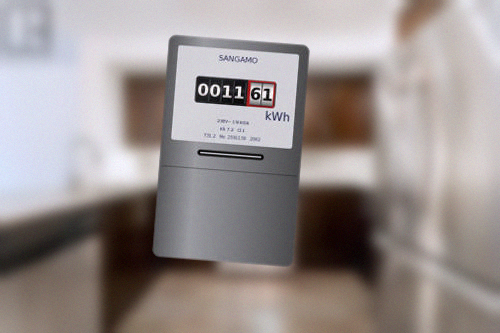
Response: 11.61 kWh
